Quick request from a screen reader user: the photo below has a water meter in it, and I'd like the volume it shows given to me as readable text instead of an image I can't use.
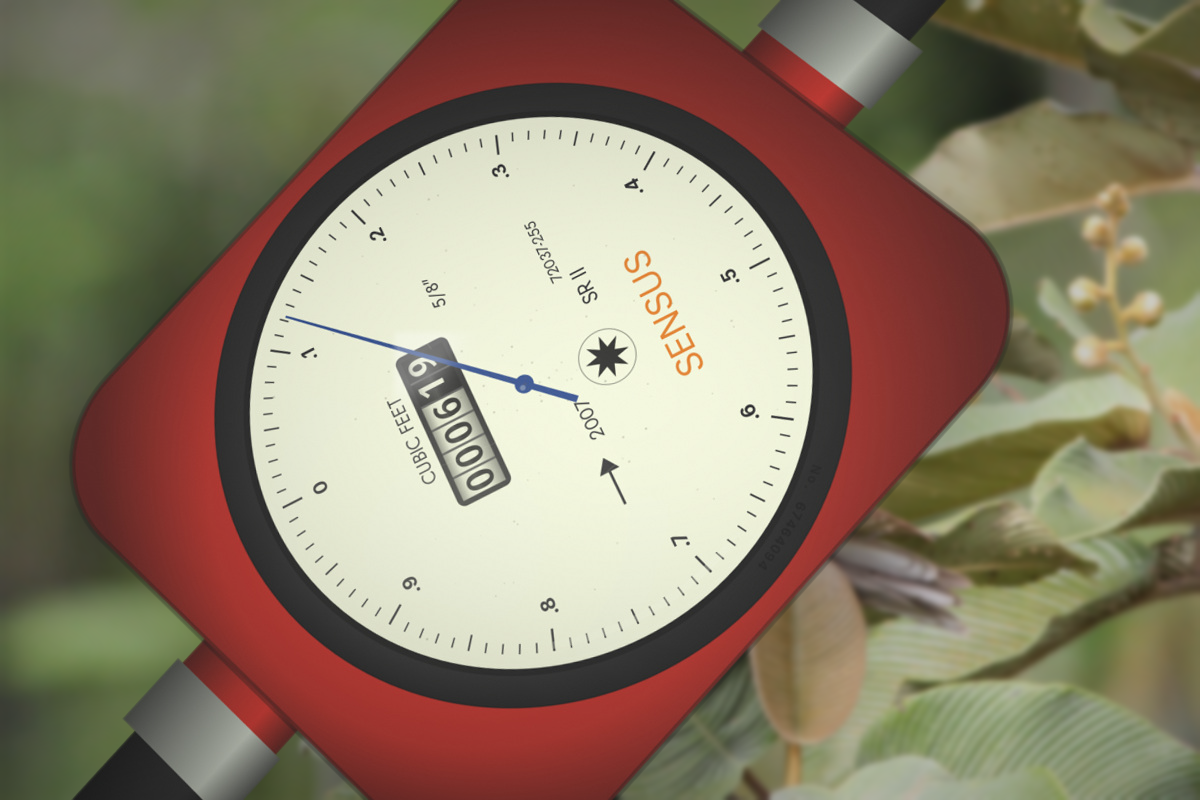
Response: 619.12 ft³
